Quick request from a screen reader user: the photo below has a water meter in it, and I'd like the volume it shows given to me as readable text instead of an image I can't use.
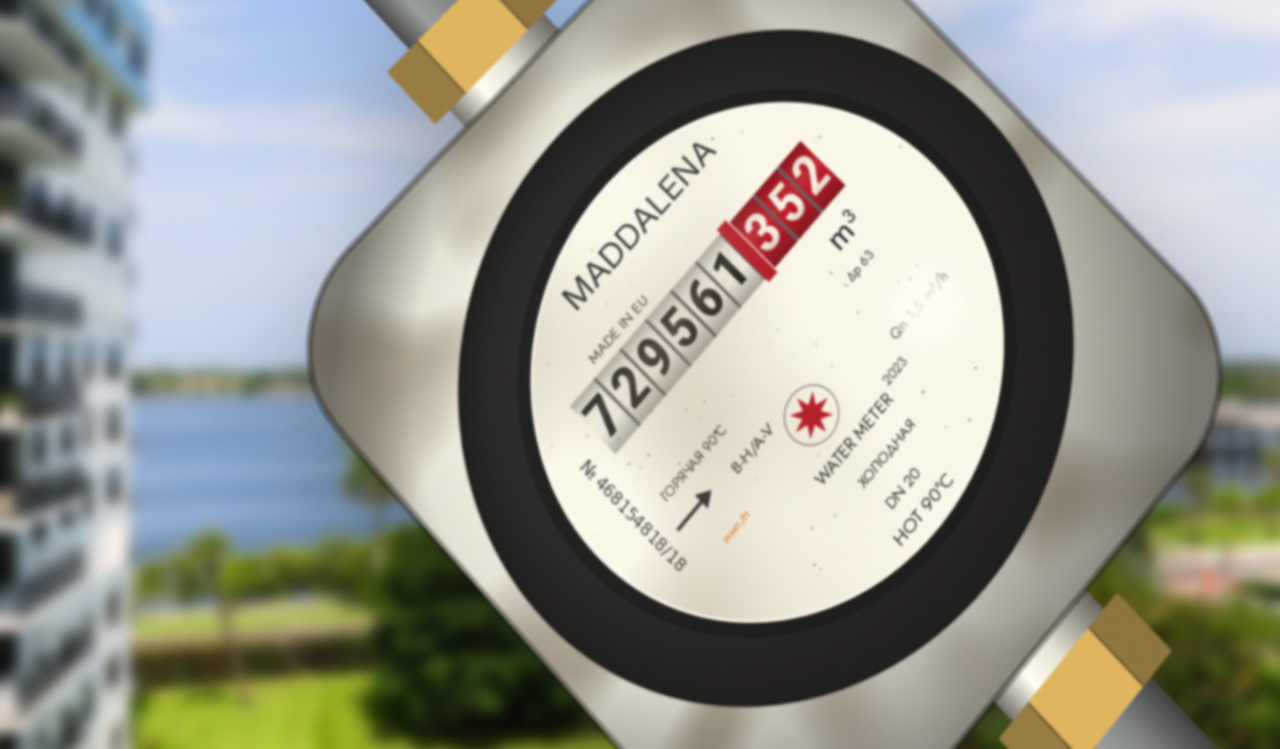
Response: 729561.352 m³
